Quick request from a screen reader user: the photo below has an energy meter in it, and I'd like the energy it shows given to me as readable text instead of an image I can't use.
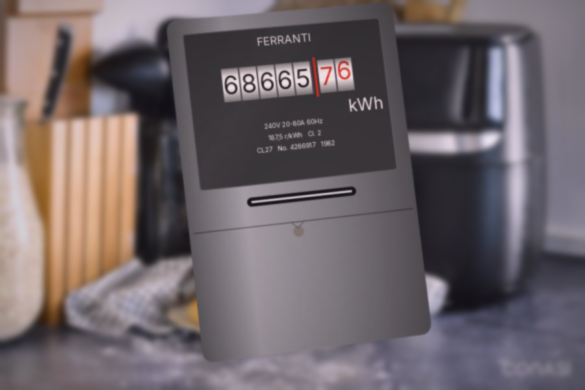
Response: 68665.76 kWh
